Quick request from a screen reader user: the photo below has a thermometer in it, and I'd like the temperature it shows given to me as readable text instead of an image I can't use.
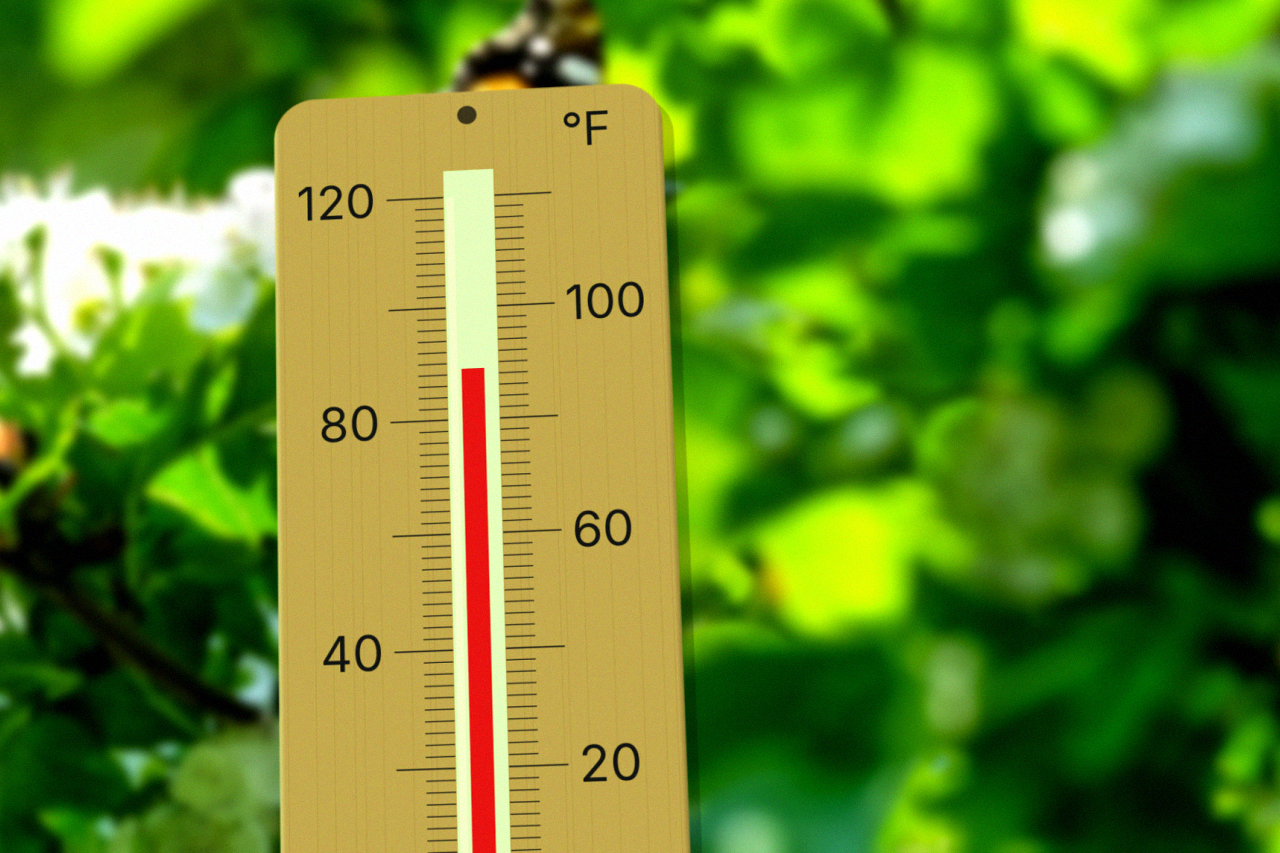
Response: 89 °F
